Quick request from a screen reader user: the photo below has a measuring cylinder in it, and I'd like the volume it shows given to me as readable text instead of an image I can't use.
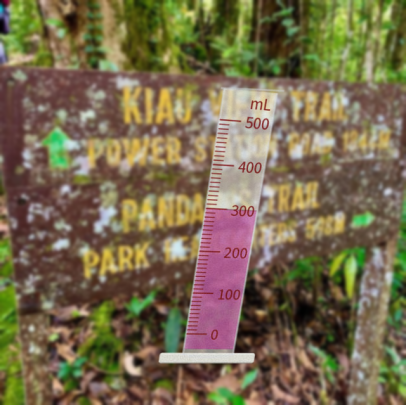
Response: 300 mL
